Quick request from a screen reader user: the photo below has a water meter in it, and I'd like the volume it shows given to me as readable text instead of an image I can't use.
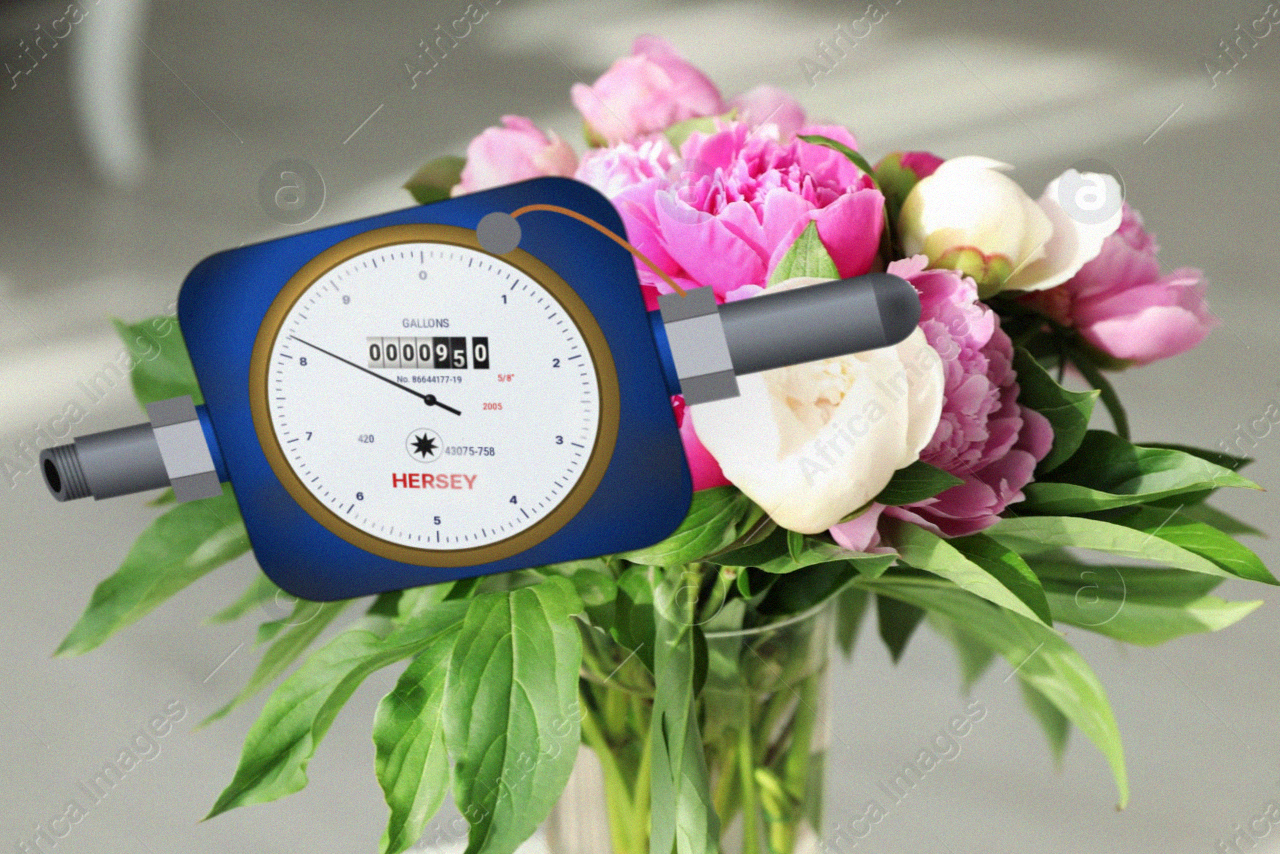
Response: 948.2 gal
